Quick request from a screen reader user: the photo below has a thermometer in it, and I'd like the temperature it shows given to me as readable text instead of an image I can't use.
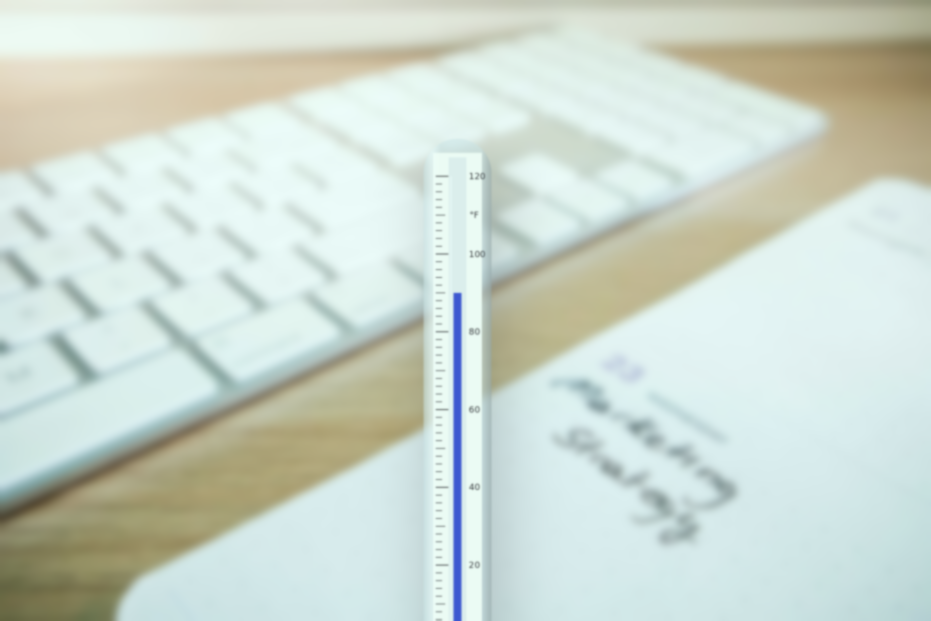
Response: 90 °F
